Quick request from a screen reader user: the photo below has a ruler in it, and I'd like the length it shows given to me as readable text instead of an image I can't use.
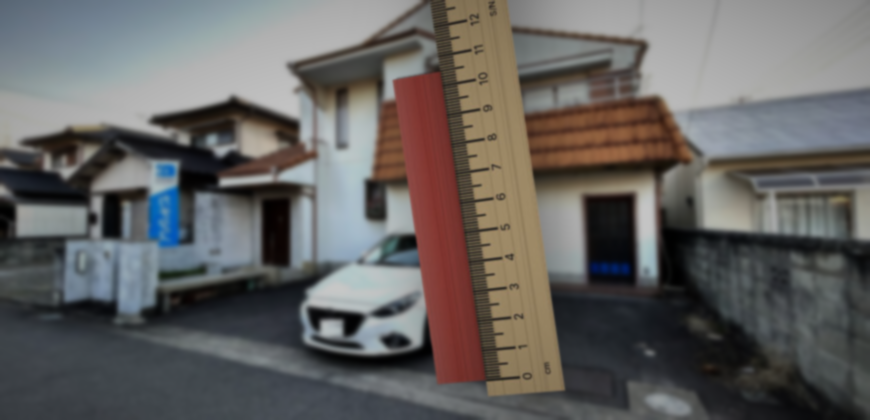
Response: 10.5 cm
